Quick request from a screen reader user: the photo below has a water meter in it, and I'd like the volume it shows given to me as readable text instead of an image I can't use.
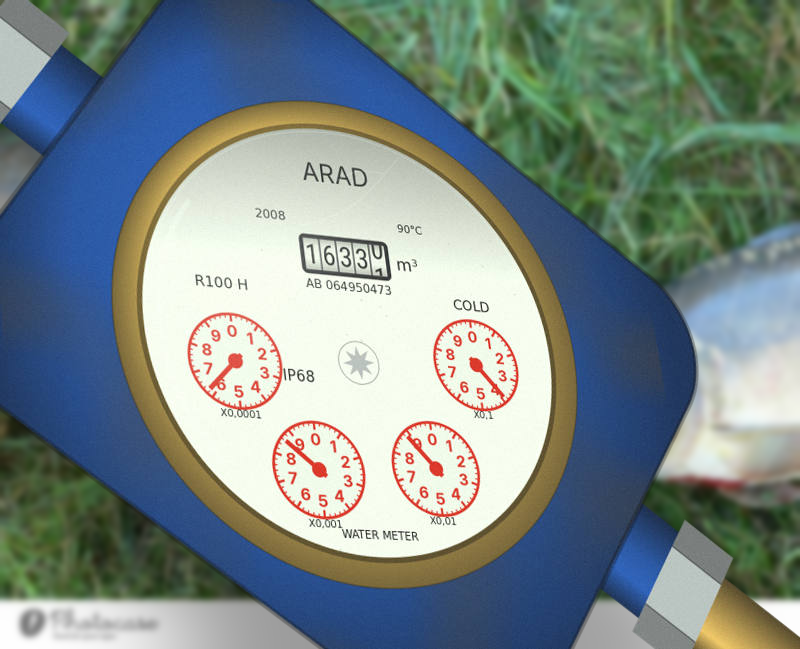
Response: 16330.3886 m³
